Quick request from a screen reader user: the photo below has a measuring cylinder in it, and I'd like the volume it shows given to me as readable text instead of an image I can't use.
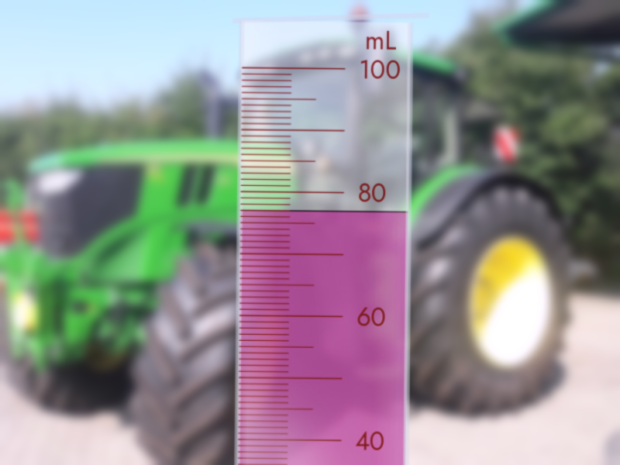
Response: 77 mL
